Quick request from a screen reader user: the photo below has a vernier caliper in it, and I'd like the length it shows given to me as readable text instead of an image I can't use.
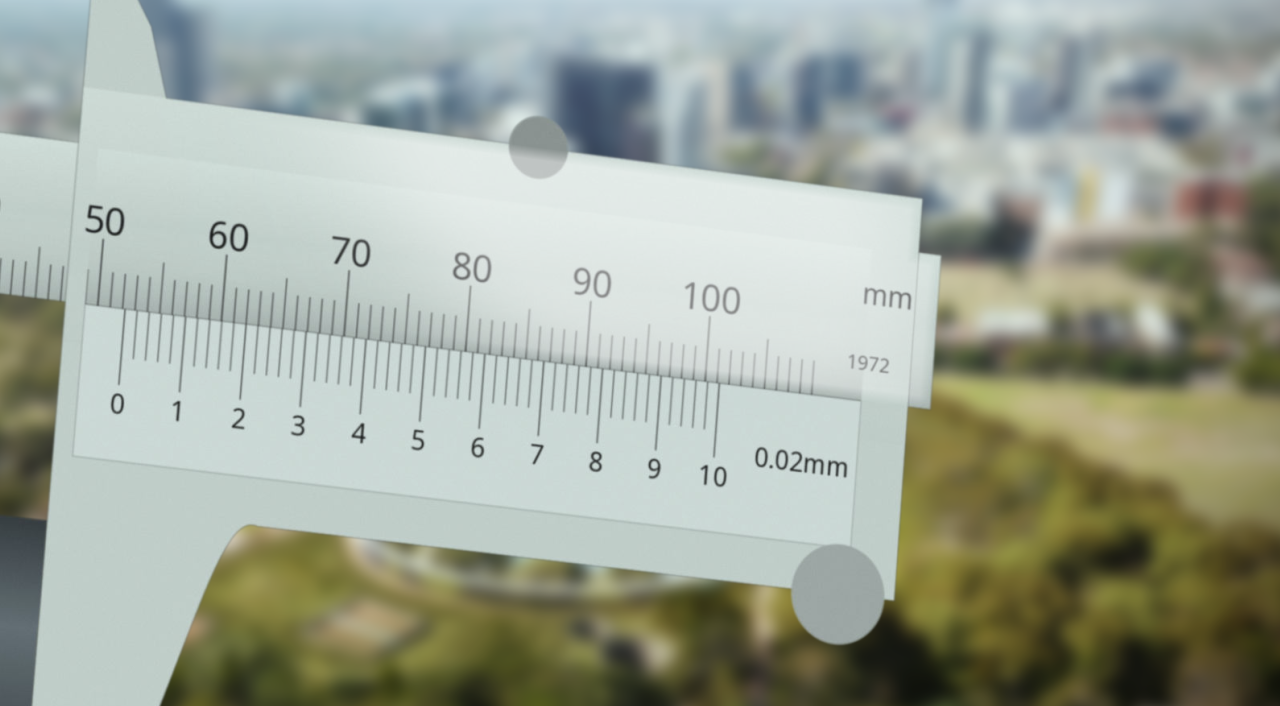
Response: 52.2 mm
